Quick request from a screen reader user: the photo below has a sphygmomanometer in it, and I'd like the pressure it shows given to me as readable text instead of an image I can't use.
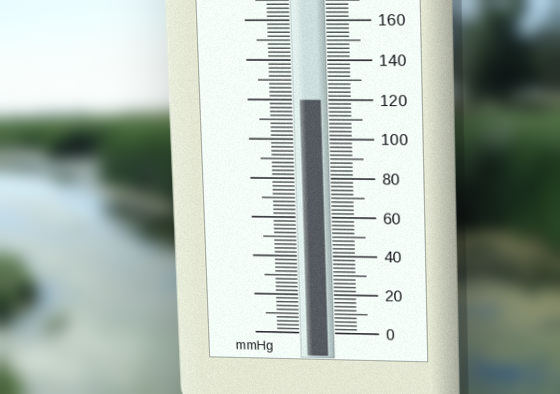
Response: 120 mmHg
